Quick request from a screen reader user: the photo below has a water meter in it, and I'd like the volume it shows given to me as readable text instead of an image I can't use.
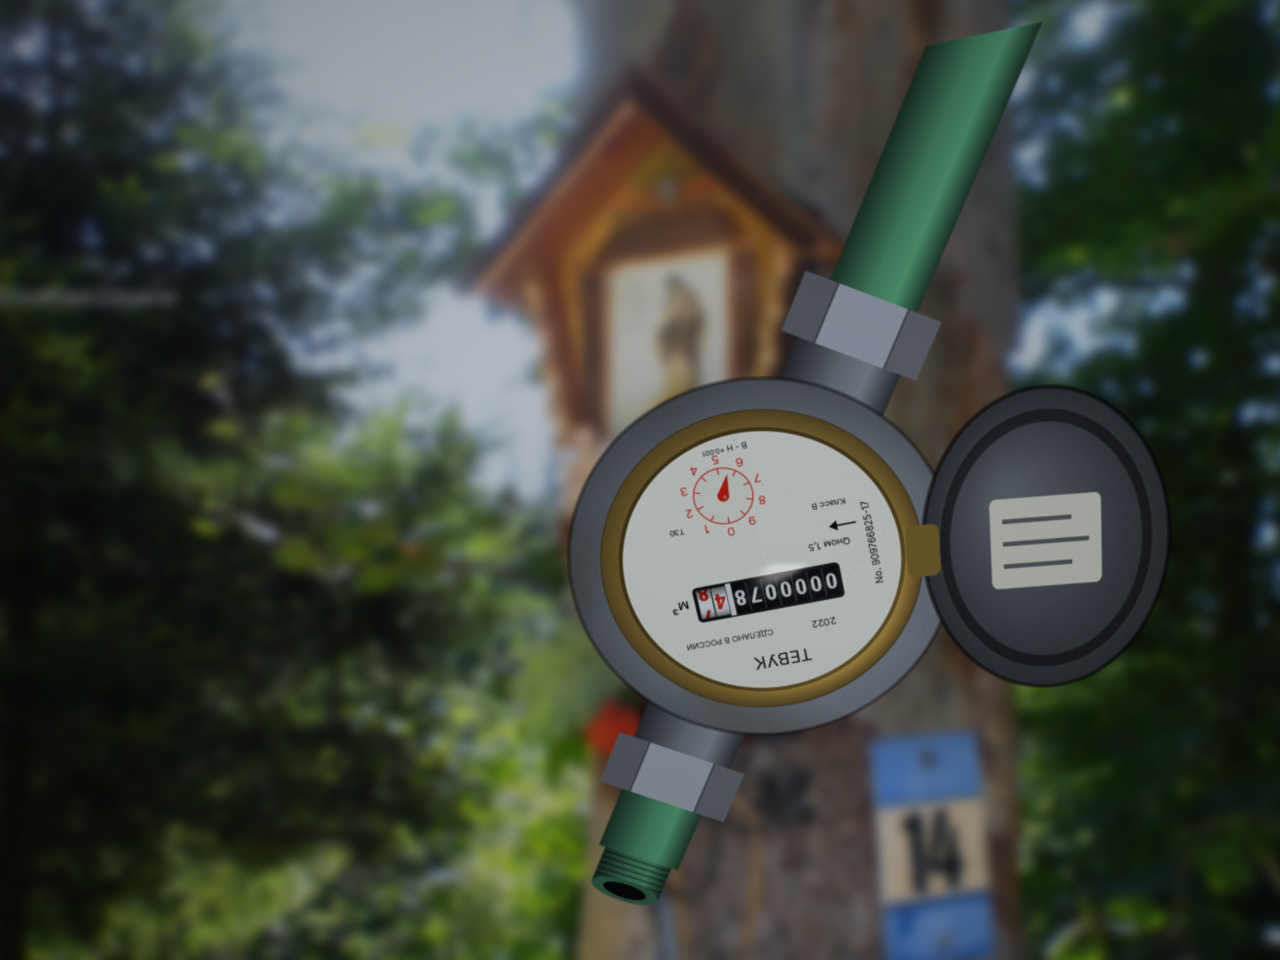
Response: 78.475 m³
